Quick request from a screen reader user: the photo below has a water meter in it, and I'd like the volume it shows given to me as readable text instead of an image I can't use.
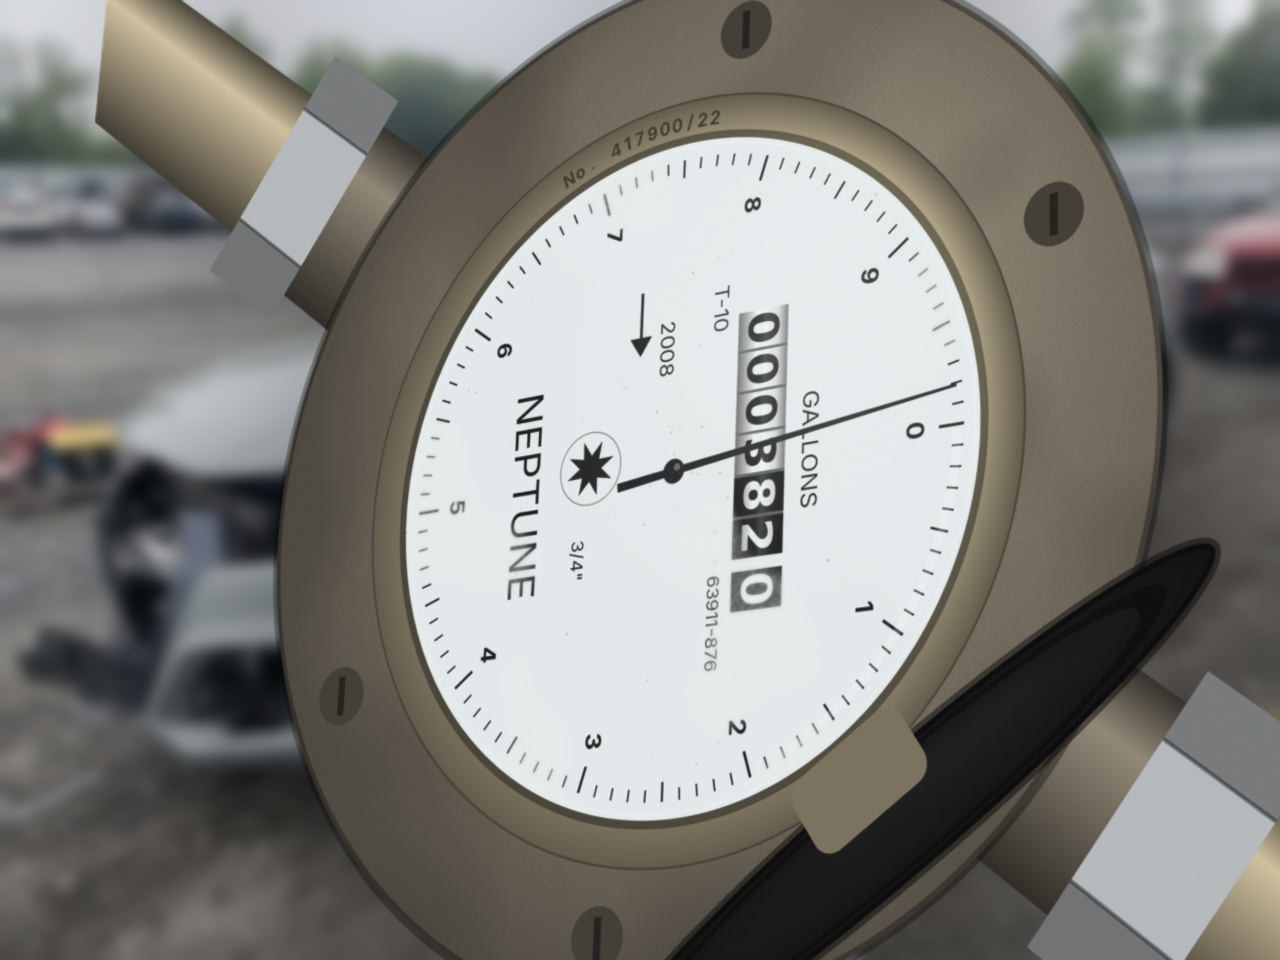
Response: 3819.8 gal
